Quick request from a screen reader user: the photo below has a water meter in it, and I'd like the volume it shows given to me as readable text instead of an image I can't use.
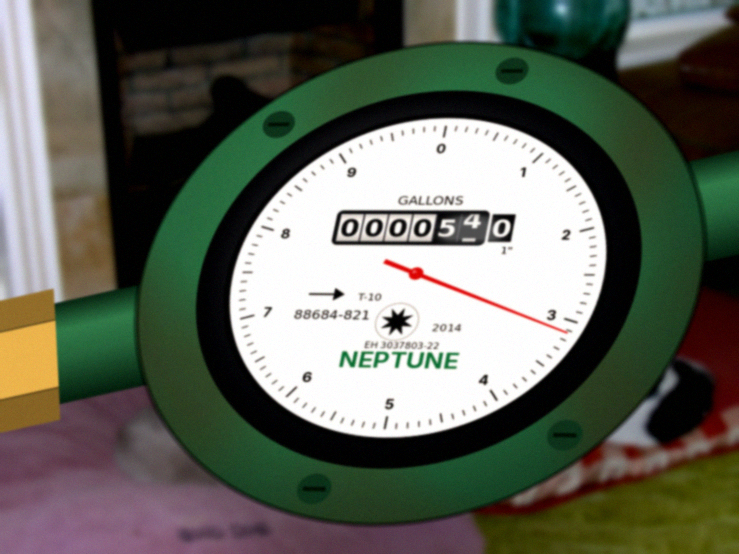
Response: 543.1 gal
